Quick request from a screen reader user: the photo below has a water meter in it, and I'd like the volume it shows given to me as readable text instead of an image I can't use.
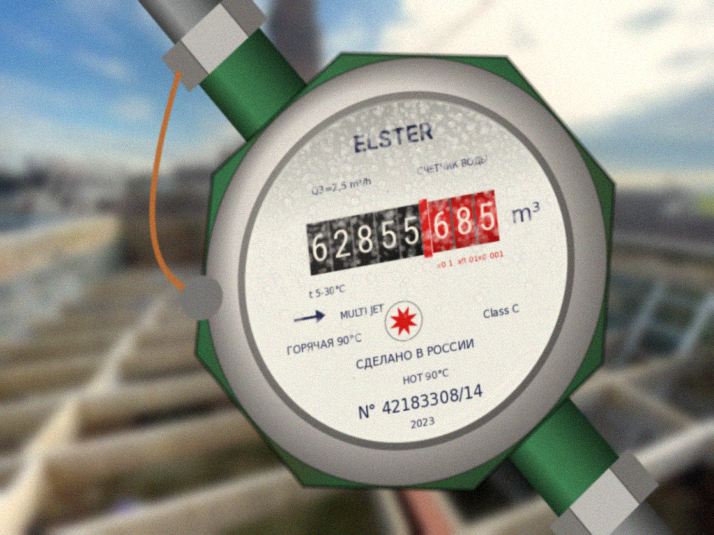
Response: 62855.685 m³
